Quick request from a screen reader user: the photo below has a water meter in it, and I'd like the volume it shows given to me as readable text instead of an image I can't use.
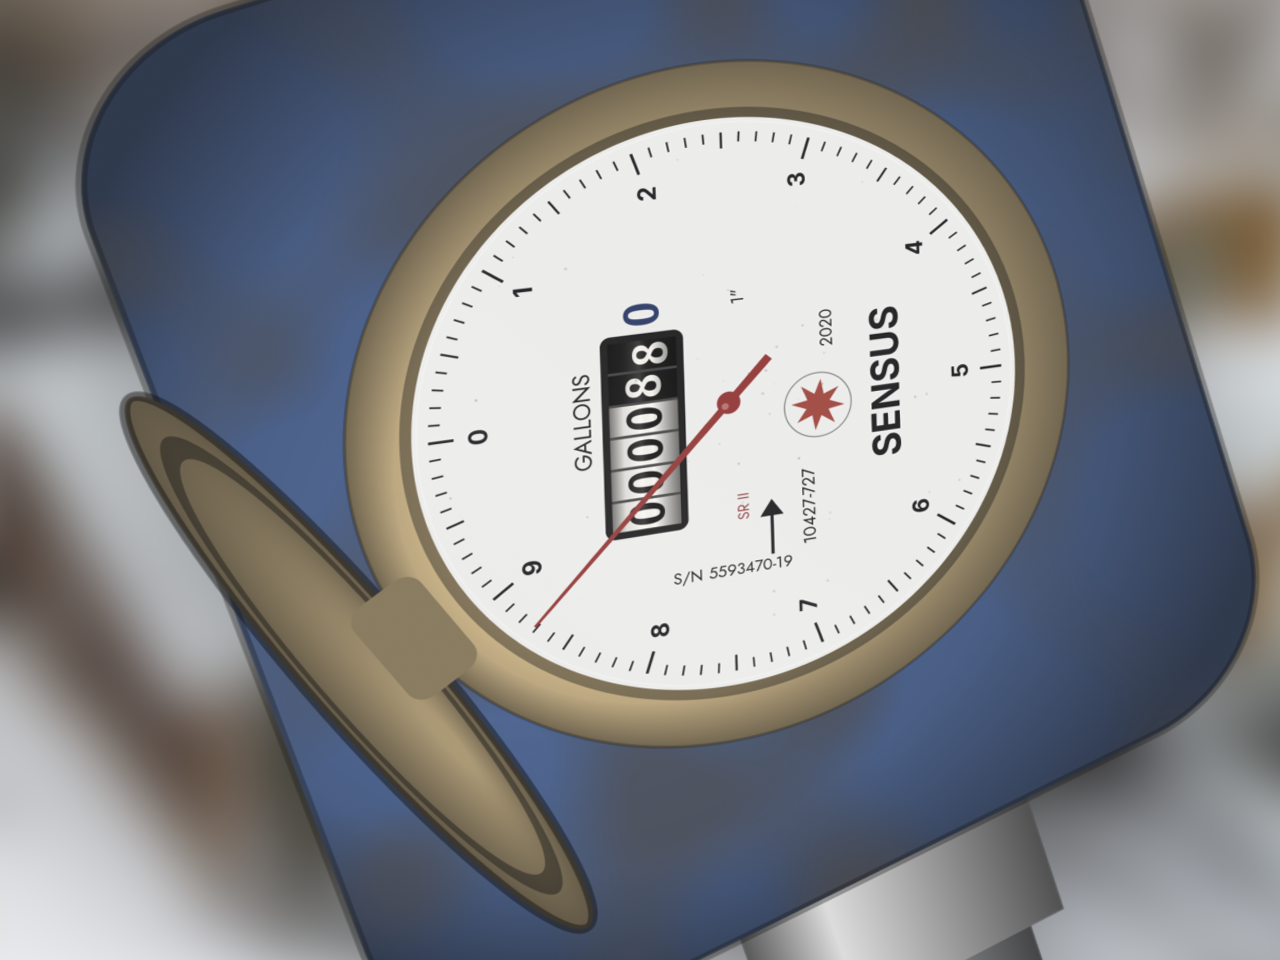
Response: 878.7 gal
